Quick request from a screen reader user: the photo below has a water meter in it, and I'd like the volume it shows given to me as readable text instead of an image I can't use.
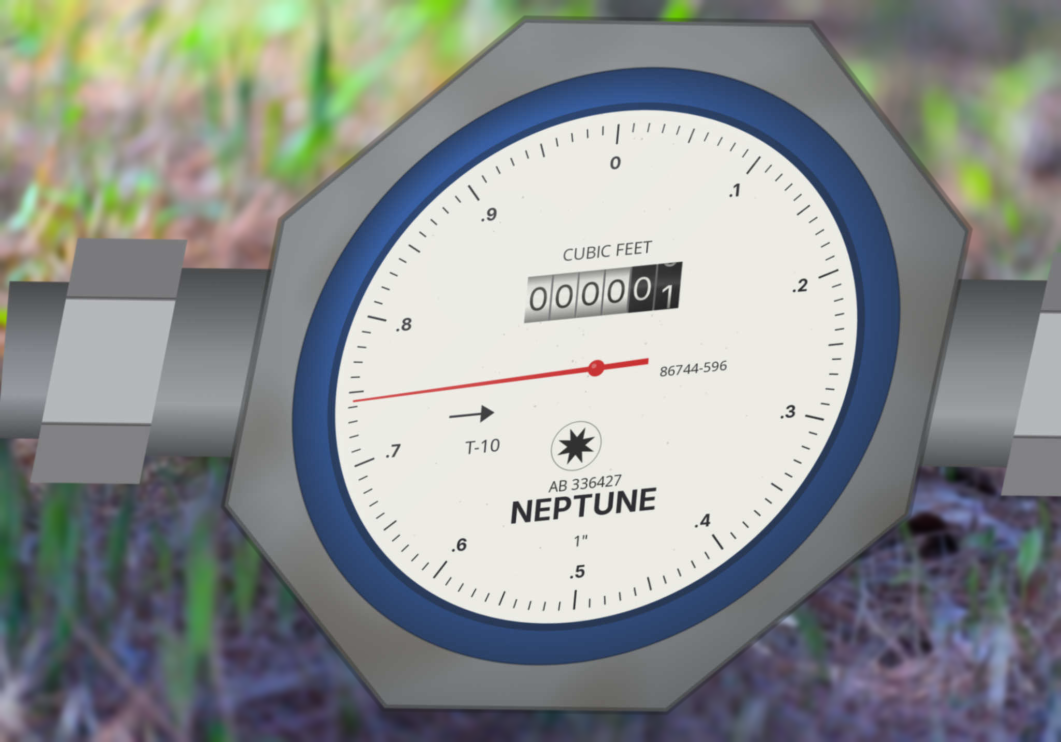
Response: 0.74 ft³
